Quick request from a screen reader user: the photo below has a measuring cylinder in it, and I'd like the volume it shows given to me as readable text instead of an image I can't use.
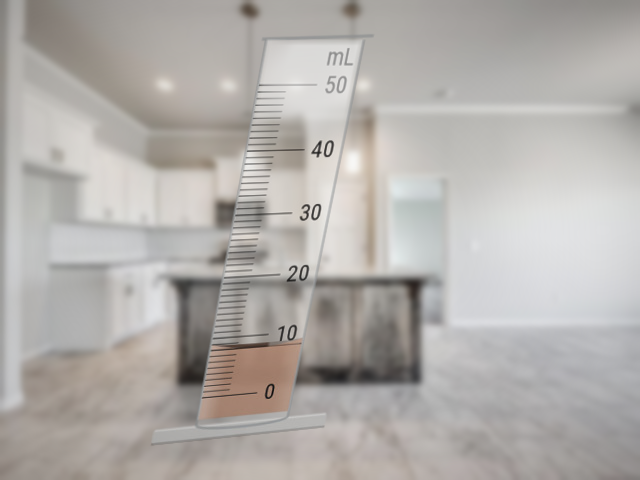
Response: 8 mL
